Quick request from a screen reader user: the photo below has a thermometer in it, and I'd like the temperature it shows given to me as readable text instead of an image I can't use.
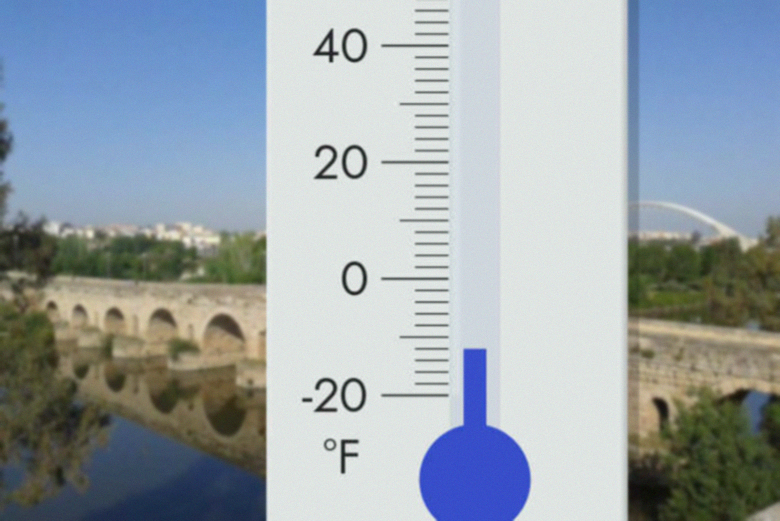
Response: -12 °F
